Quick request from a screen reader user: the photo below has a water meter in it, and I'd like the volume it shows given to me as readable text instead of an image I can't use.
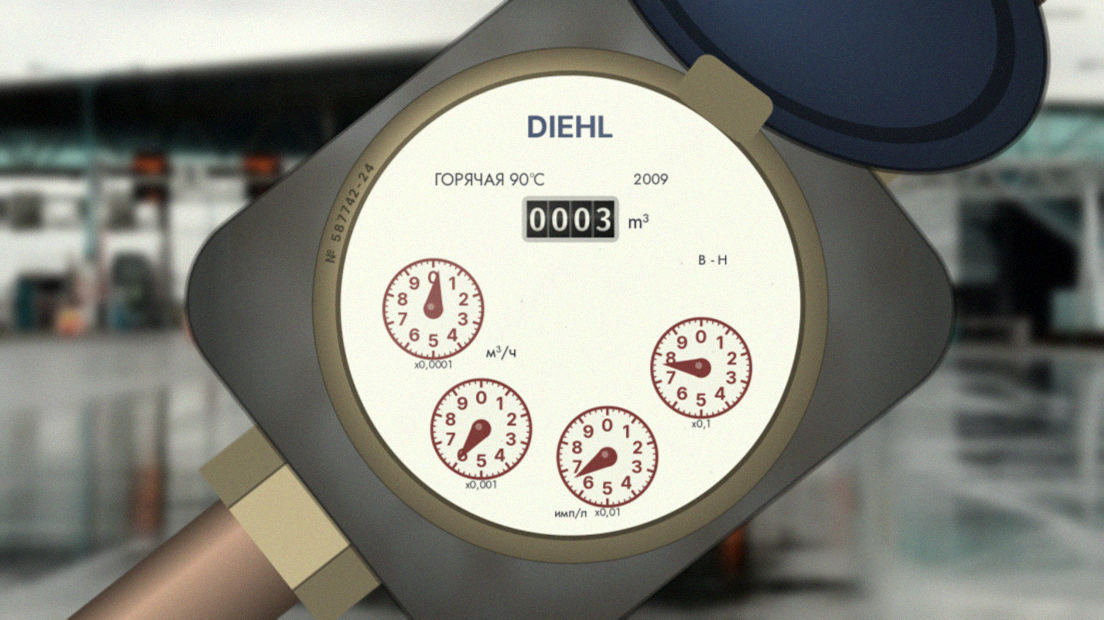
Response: 3.7660 m³
